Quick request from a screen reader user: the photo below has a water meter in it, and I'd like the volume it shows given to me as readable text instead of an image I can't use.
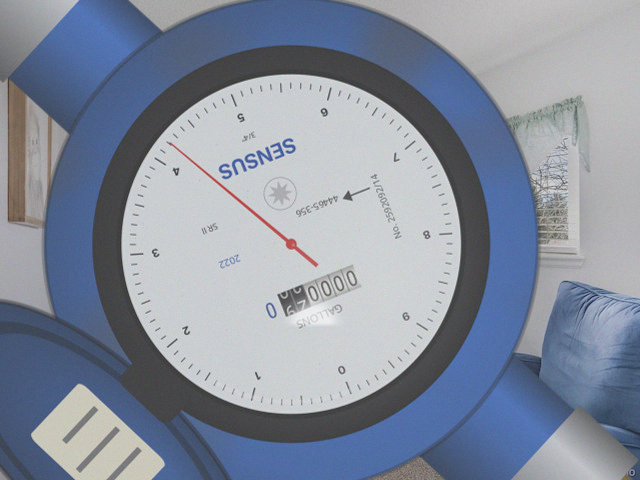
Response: 294.2 gal
